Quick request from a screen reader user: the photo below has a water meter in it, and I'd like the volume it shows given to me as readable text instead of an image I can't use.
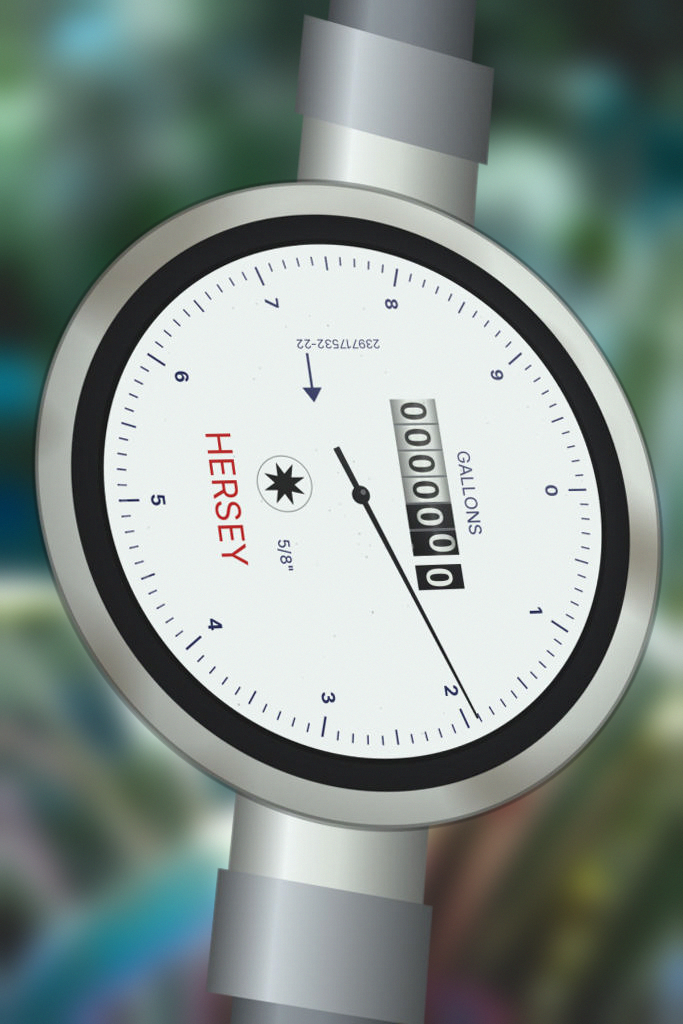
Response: 1.9 gal
